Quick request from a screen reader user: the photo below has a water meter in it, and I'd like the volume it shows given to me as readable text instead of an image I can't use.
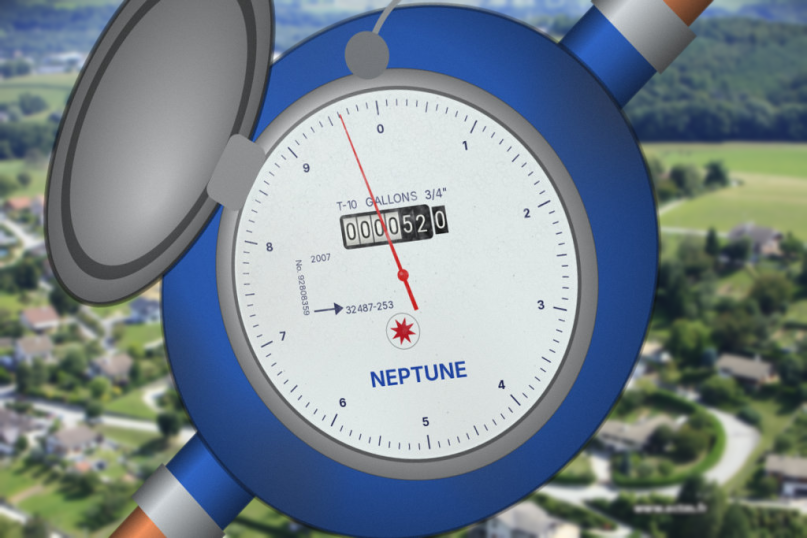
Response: 519.6 gal
